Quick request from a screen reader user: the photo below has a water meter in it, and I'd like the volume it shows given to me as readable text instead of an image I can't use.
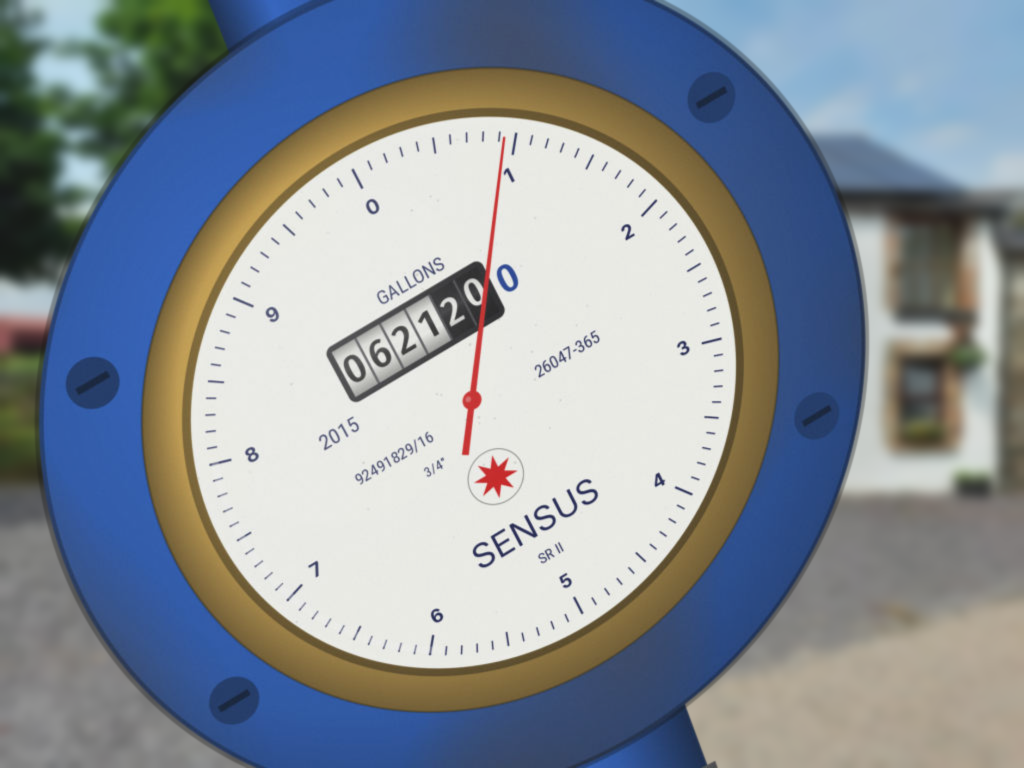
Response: 621200.9 gal
